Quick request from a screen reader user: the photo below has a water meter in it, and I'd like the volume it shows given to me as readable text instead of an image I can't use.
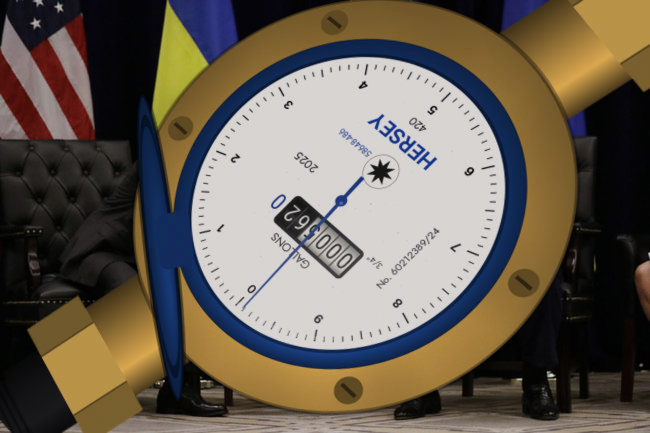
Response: 5619.9 gal
